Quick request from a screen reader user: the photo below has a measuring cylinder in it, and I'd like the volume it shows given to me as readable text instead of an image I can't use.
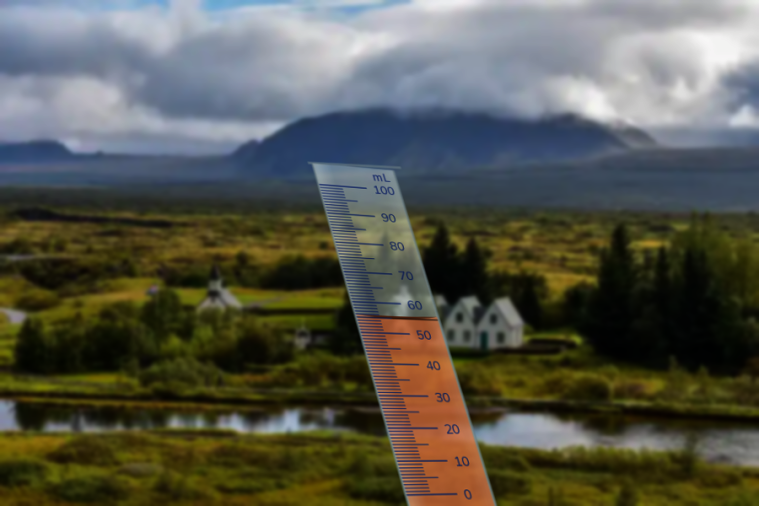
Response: 55 mL
